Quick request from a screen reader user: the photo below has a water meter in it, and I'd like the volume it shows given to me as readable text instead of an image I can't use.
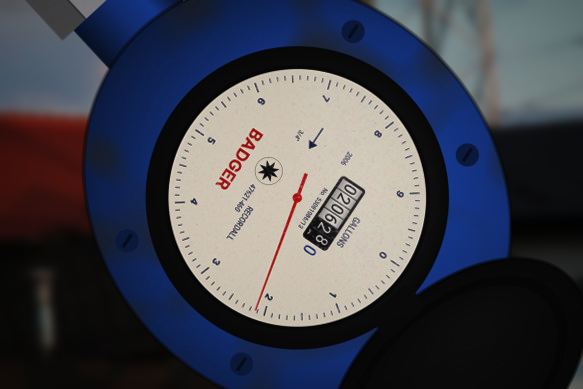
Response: 206282.1 gal
